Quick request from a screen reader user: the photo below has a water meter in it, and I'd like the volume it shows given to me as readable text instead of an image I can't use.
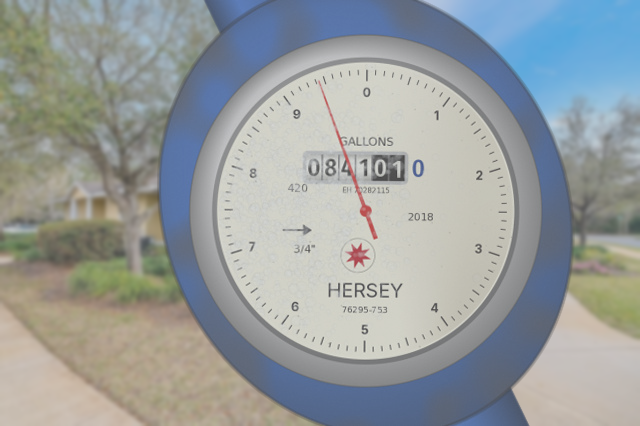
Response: 841009.4 gal
